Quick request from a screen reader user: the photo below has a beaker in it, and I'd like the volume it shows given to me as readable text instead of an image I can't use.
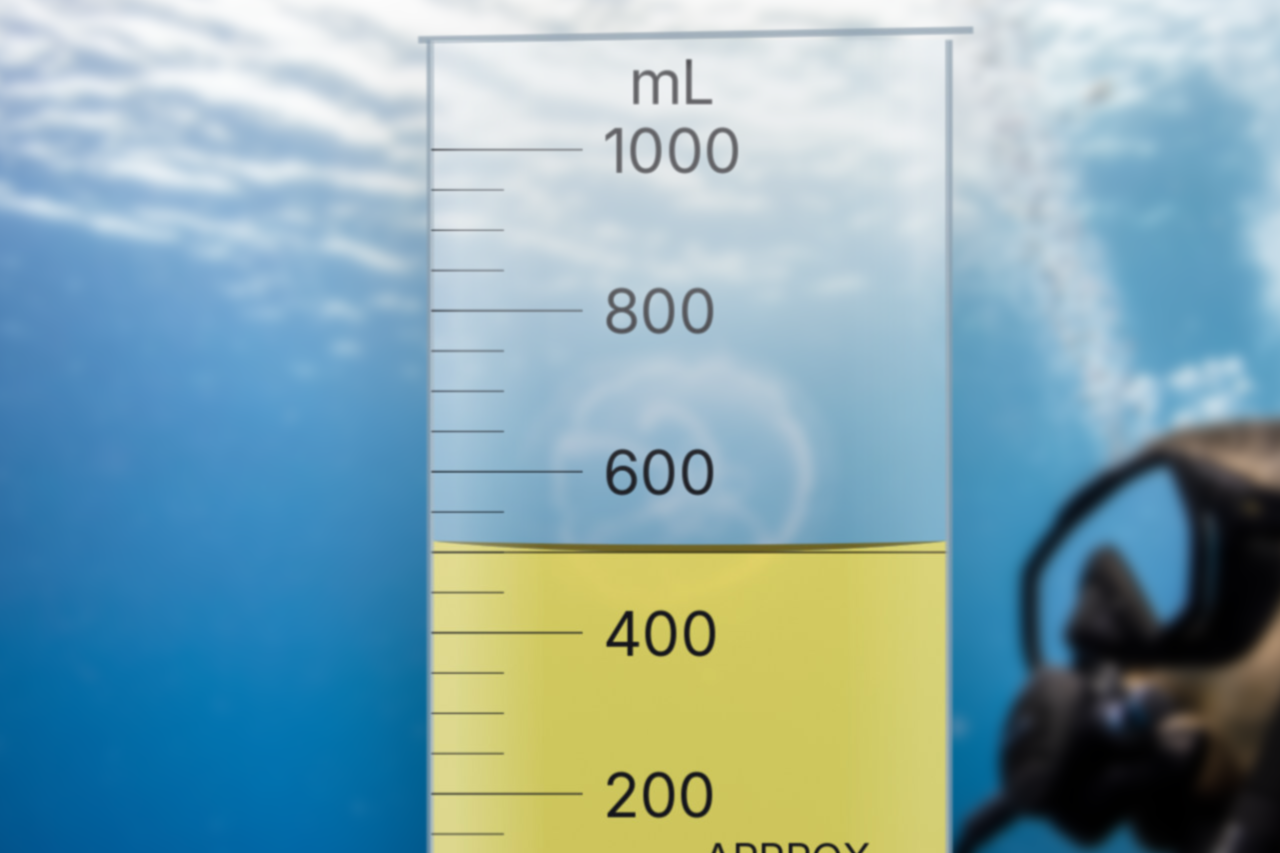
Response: 500 mL
